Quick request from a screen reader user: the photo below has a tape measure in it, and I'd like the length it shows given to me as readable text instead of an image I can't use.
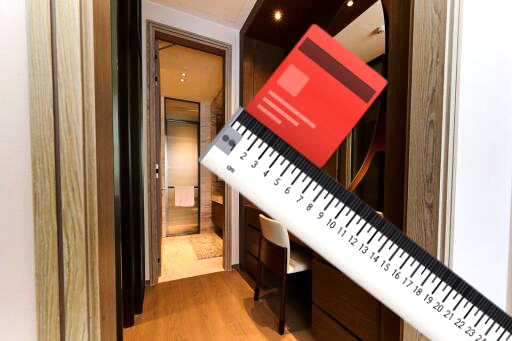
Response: 7 cm
